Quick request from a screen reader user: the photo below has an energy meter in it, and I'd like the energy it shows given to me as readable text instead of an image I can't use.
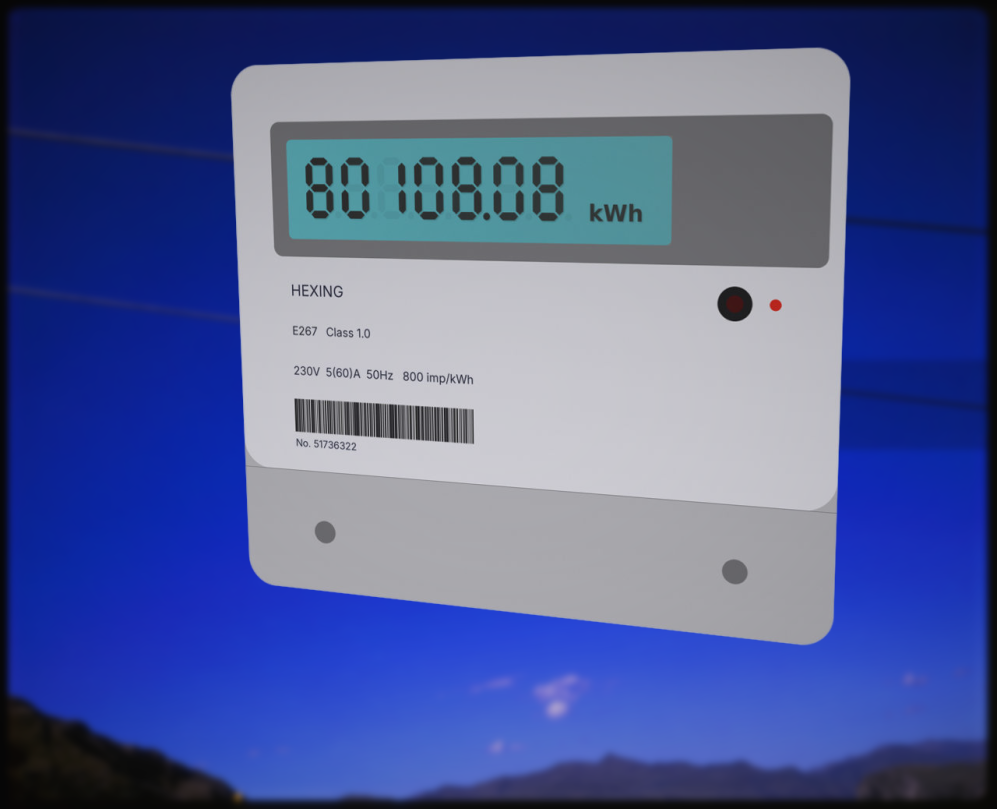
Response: 80108.08 kWh
